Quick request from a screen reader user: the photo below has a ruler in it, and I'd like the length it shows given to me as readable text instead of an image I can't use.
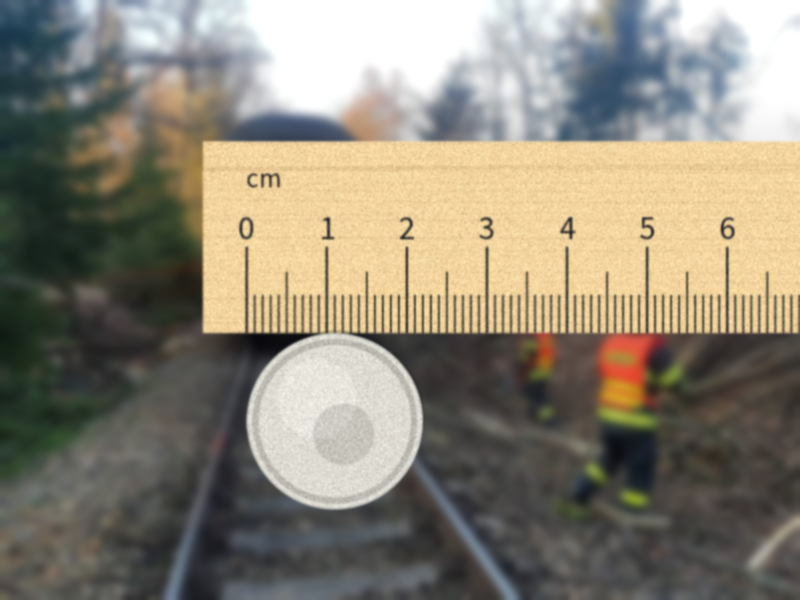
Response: 2.2 cm
